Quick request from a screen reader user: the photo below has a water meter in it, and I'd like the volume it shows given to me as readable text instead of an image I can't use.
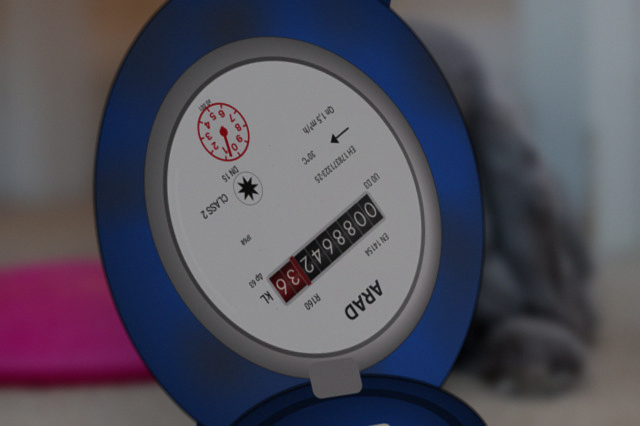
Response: 88642.360 kL
